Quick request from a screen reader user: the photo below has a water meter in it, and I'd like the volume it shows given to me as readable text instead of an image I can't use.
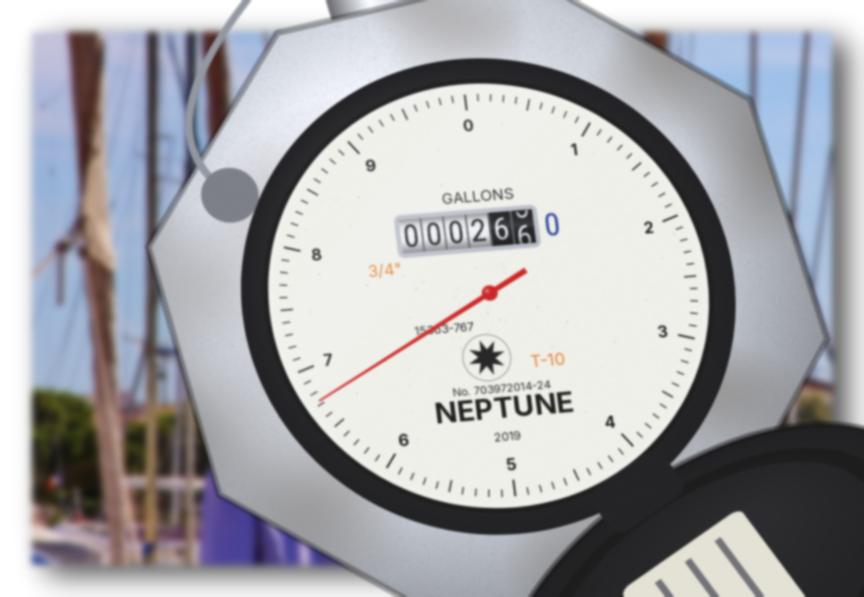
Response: 2656.7 gal
